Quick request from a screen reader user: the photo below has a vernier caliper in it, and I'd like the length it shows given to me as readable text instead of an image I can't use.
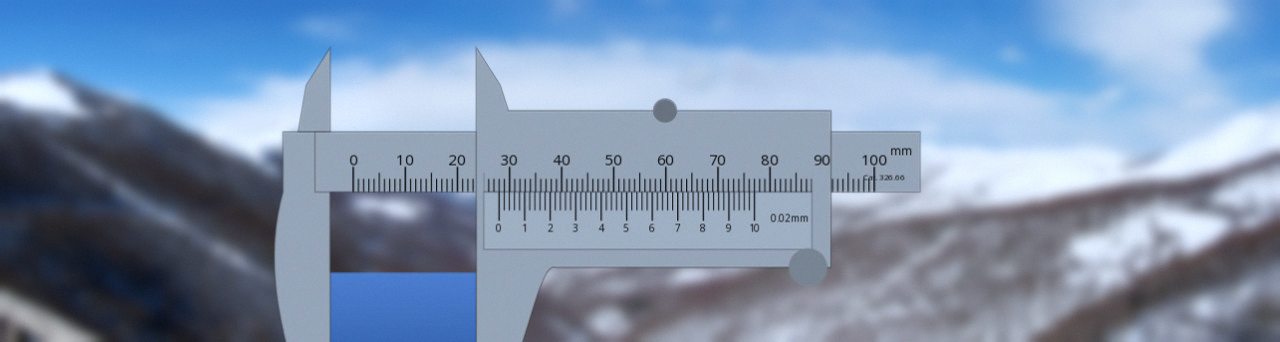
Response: 28.0 mm
